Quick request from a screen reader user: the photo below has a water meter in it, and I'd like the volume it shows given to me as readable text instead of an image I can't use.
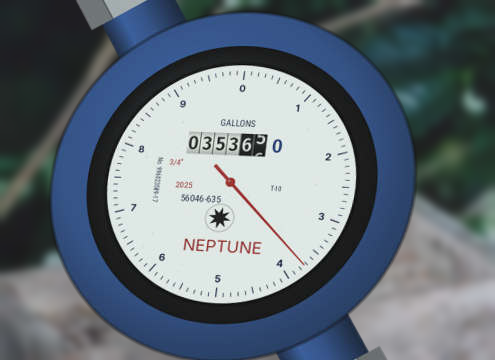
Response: 353653.7 gal
